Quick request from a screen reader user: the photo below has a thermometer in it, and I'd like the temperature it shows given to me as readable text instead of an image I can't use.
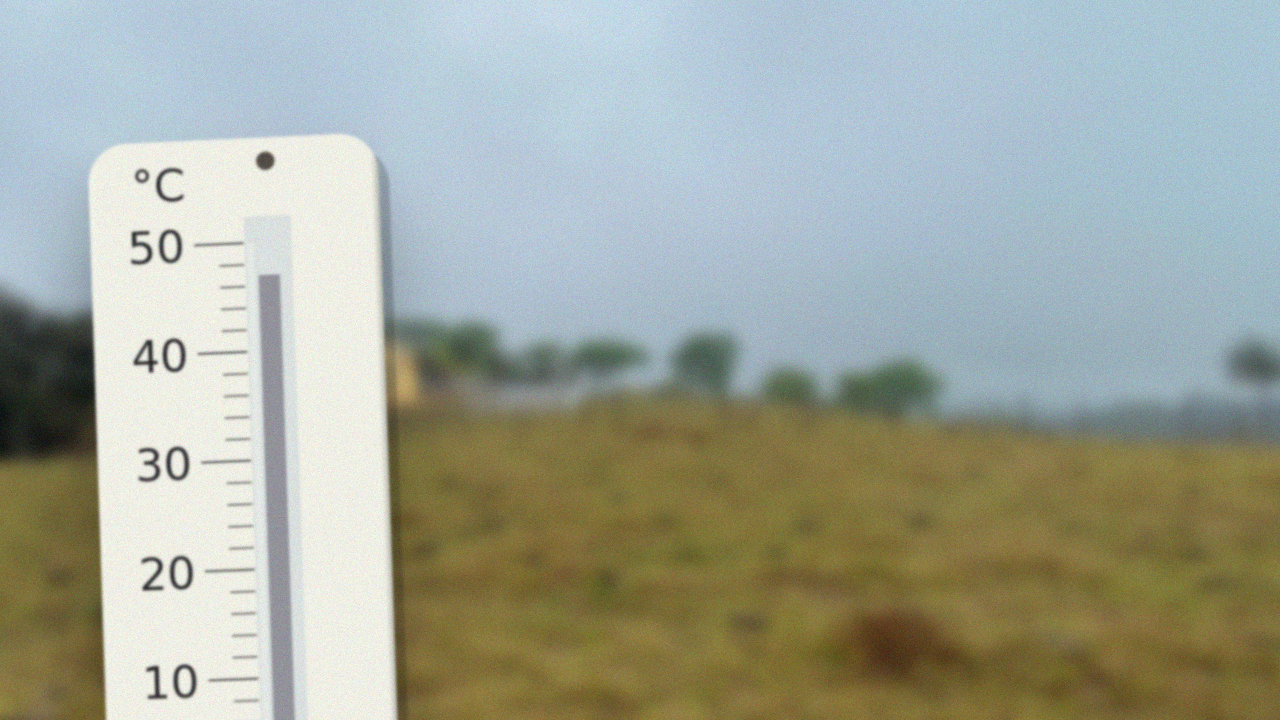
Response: 47 °C
